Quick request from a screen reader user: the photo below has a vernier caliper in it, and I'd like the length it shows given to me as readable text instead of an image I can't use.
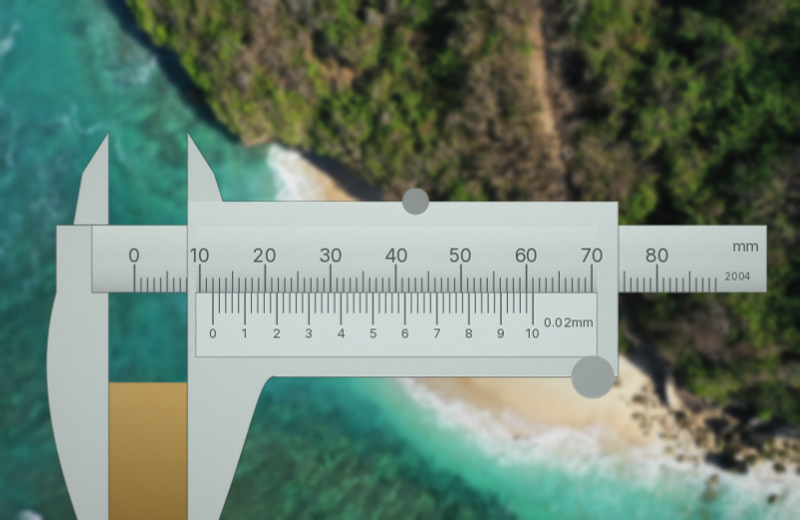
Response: 12.0 mm
